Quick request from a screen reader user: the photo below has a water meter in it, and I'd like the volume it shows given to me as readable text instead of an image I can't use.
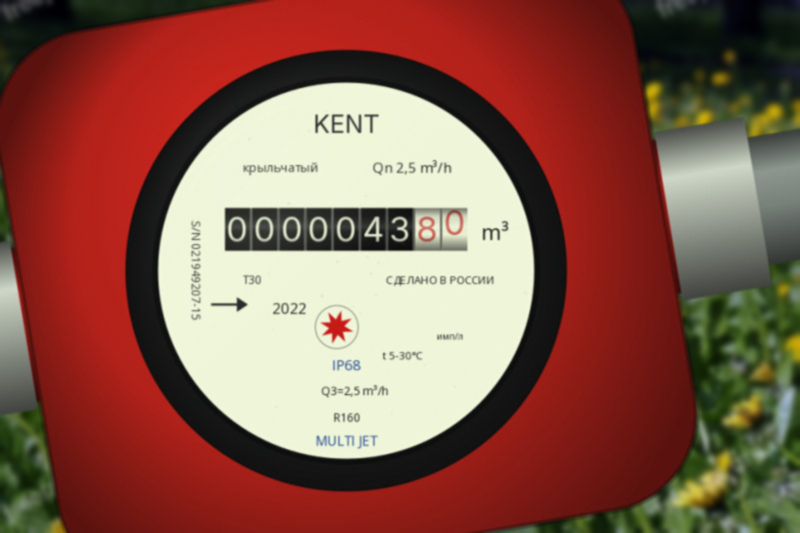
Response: 43.80 m³
